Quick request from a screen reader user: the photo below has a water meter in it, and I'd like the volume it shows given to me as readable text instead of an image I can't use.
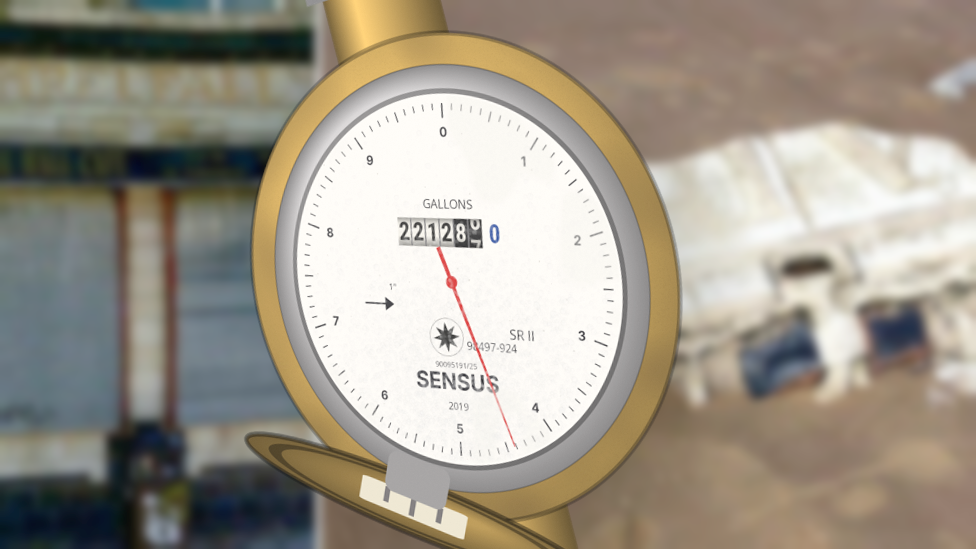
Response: 2212864.4 gal
